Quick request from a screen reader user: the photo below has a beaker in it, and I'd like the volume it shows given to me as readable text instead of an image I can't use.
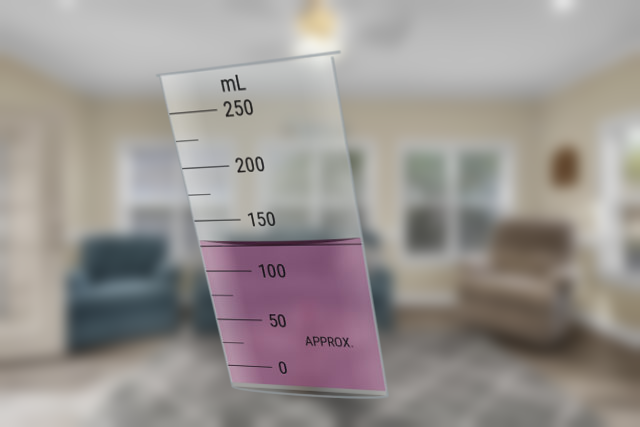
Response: 125 mL
